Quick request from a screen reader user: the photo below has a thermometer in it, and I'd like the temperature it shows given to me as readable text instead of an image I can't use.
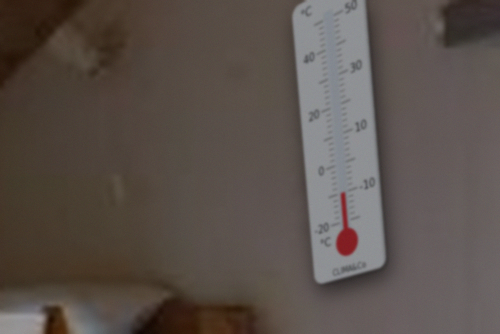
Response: -10 °C
